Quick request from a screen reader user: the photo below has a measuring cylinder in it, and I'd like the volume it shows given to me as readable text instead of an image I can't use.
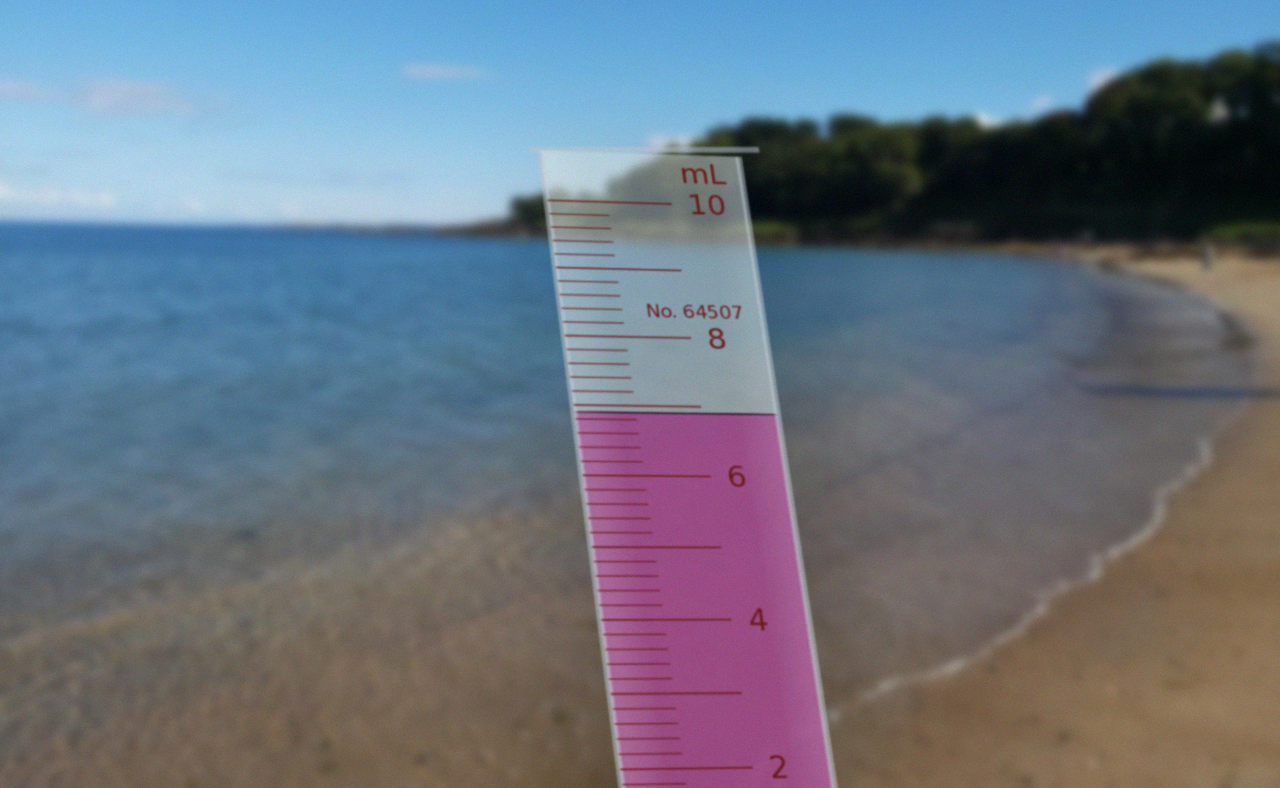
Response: 6.9 mL
